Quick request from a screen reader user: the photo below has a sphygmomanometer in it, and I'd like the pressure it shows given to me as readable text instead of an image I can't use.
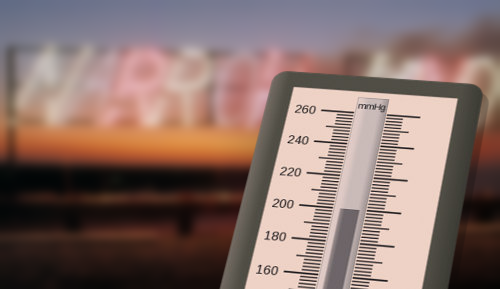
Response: 200 mmHg
